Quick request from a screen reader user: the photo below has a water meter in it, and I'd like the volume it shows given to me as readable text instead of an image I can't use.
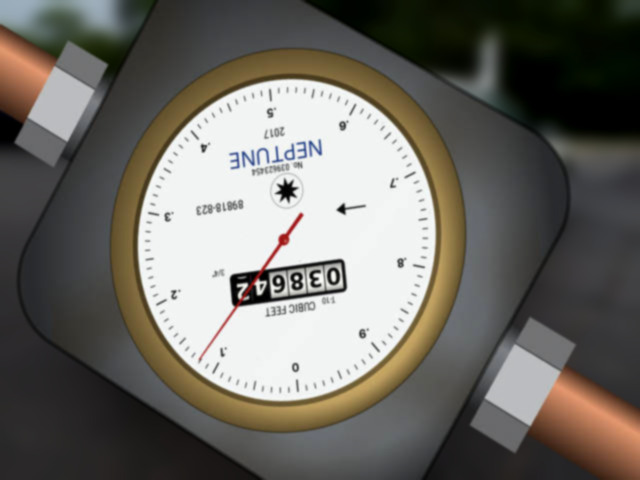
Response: 38642.12 ft³
